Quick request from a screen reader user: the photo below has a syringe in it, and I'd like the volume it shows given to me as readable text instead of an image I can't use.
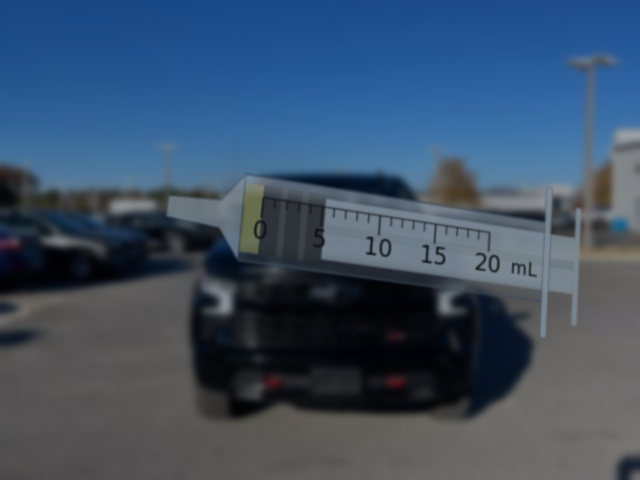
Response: 0 mL
